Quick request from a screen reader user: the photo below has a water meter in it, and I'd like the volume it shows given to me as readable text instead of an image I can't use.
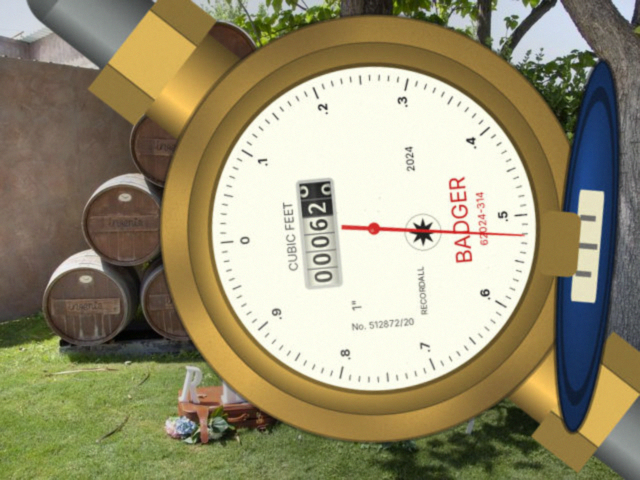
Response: 628.52 ft³
